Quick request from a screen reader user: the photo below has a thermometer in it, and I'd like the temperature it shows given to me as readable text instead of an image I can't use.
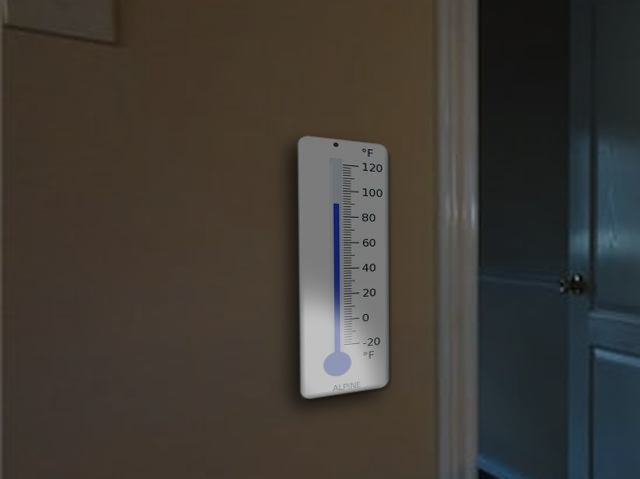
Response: 90 °F
